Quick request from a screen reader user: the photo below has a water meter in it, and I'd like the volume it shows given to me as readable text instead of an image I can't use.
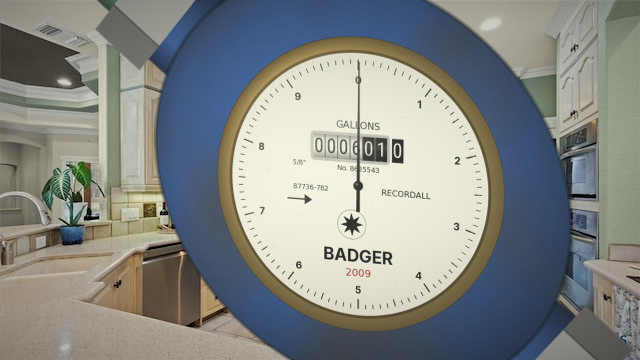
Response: 6010.0 gal
